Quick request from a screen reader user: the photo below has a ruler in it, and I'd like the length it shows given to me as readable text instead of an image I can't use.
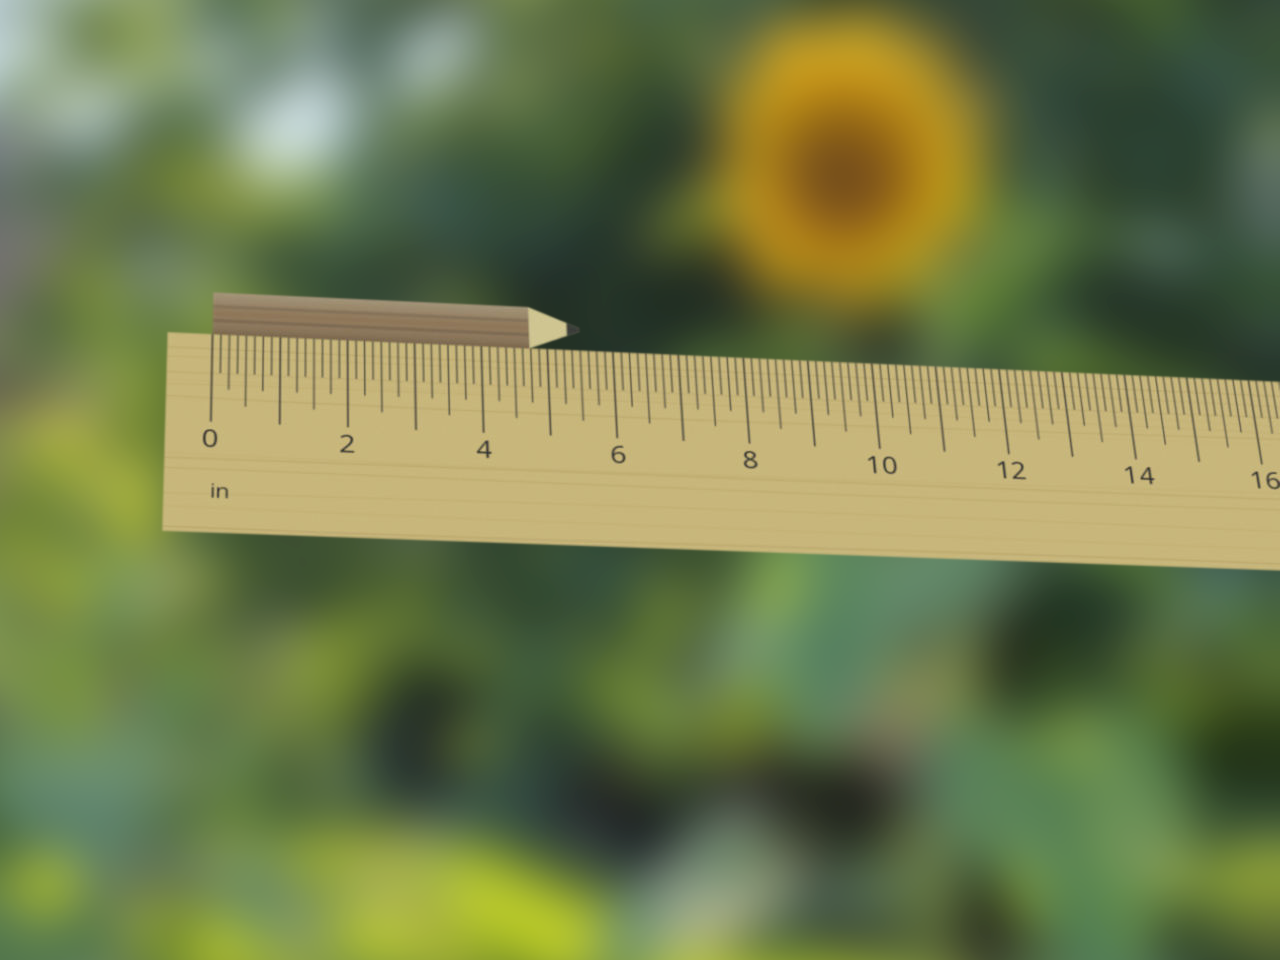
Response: 5.5 in
